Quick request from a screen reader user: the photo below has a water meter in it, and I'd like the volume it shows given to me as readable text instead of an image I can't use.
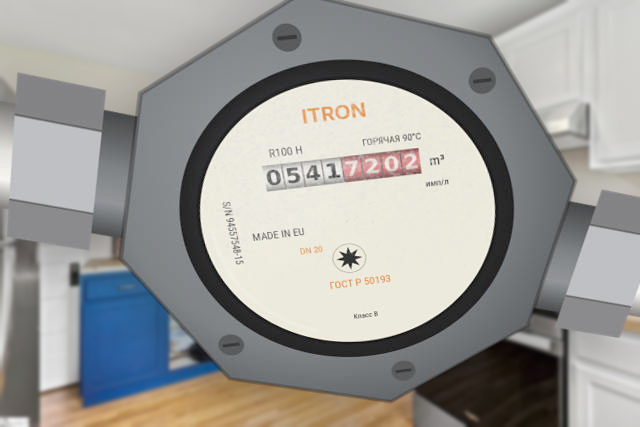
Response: 541.7202 m³
